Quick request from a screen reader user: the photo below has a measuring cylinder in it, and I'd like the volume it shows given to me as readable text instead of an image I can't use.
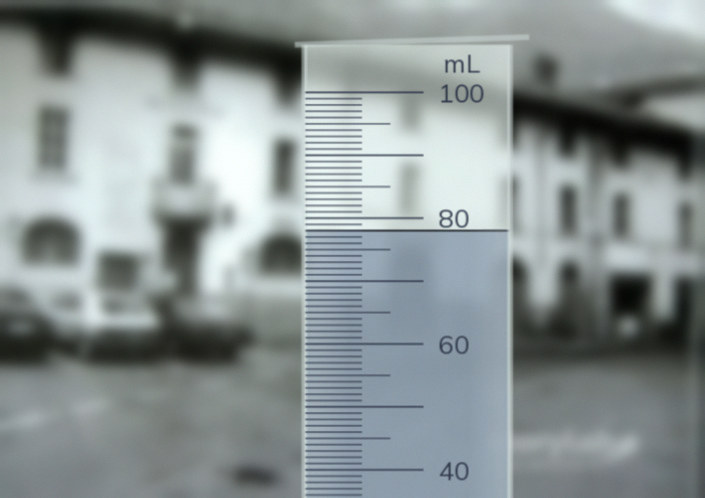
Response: 78 mL
